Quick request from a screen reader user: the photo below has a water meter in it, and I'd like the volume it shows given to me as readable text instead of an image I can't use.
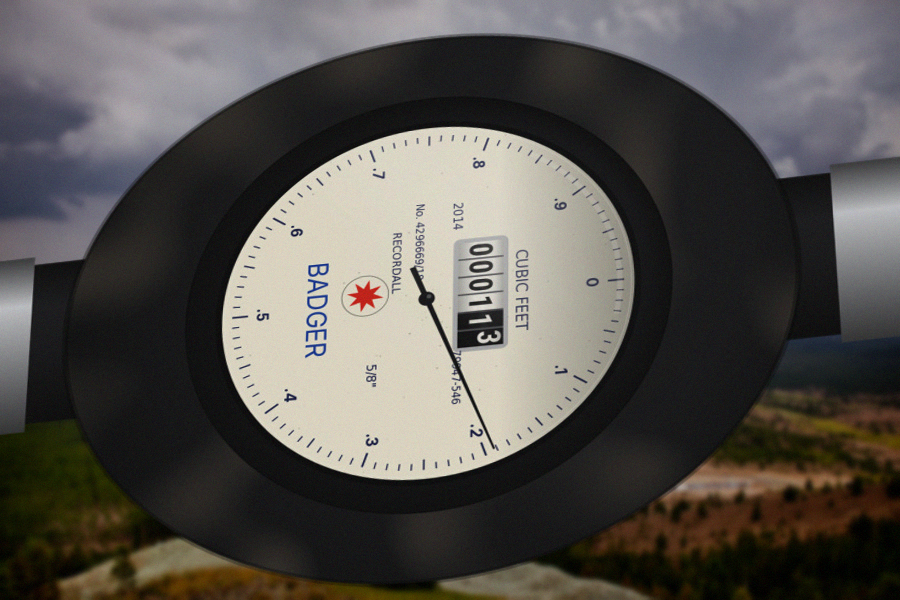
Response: 113.19 ft³
